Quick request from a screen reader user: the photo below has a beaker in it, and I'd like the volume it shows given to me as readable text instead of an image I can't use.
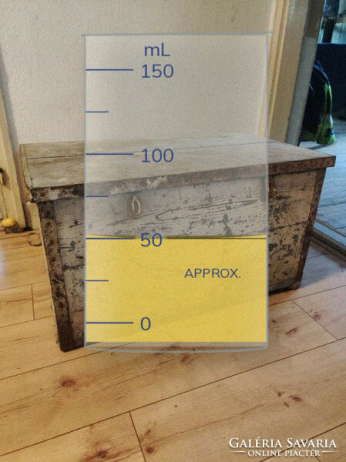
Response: 50 mL
